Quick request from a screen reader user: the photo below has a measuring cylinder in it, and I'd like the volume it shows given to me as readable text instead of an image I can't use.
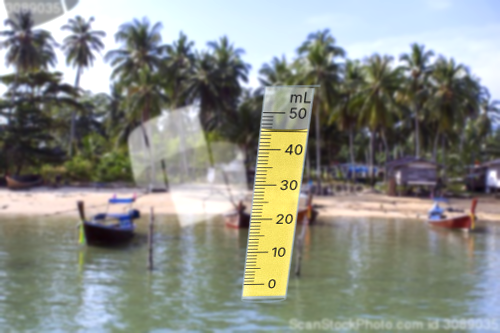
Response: 45 mL
